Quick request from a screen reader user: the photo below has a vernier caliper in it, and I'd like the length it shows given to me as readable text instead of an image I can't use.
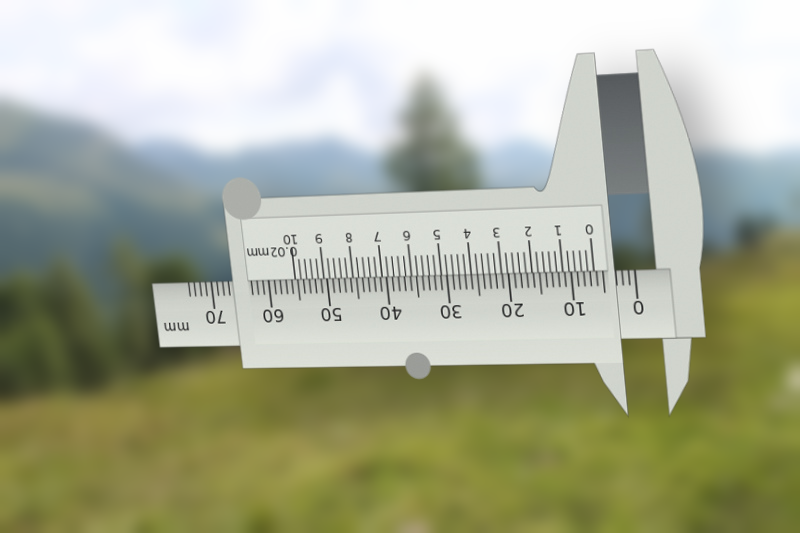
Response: 6.4 mm
